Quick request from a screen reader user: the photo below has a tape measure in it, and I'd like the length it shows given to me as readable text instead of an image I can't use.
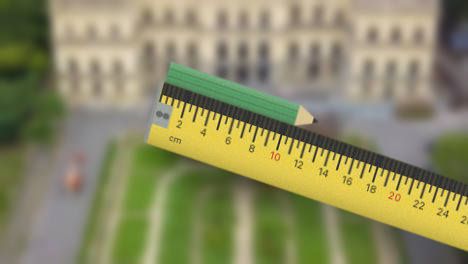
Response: 12.5 cm
